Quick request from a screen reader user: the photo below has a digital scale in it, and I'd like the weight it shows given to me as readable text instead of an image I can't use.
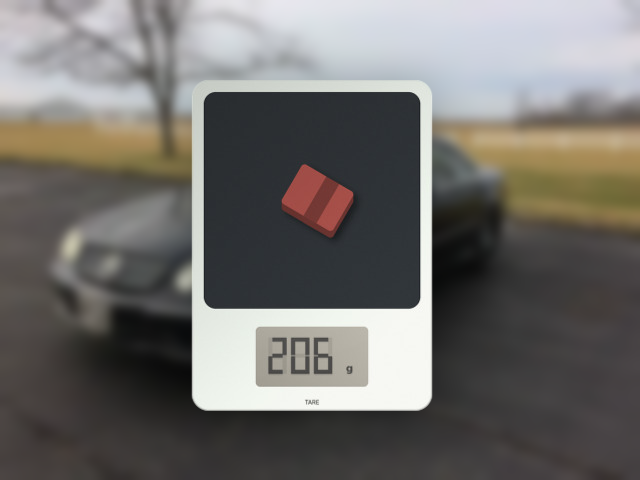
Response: 206 g
